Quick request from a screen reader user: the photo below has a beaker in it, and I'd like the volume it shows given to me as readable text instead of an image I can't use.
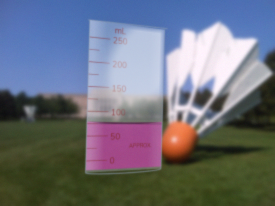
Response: 75 mL
